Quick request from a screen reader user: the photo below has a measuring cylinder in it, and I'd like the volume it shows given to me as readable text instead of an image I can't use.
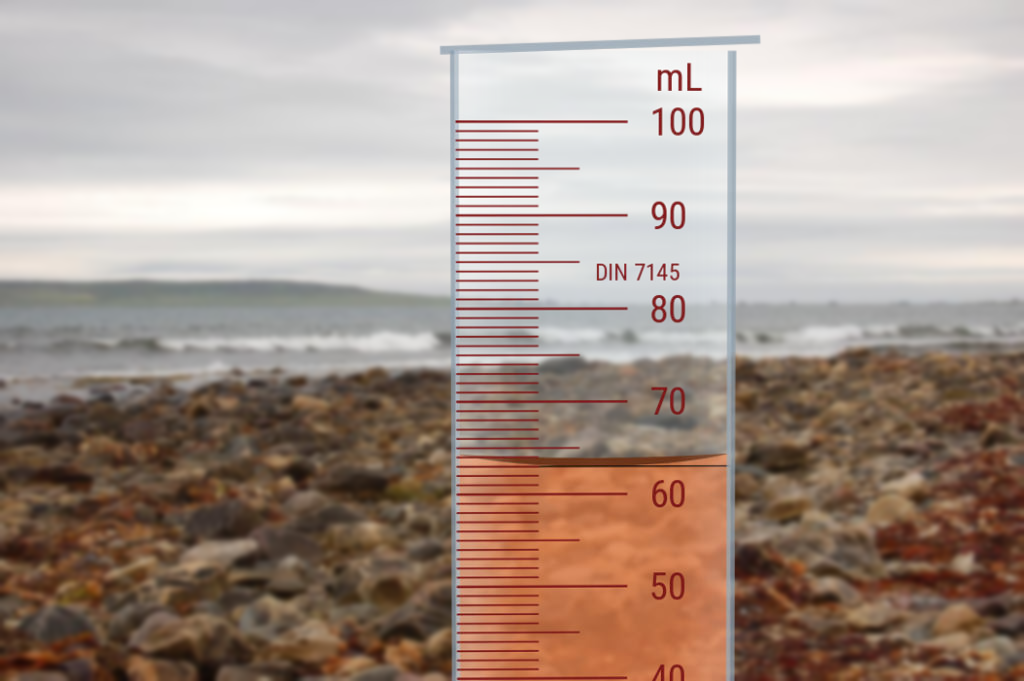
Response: 63 mL
